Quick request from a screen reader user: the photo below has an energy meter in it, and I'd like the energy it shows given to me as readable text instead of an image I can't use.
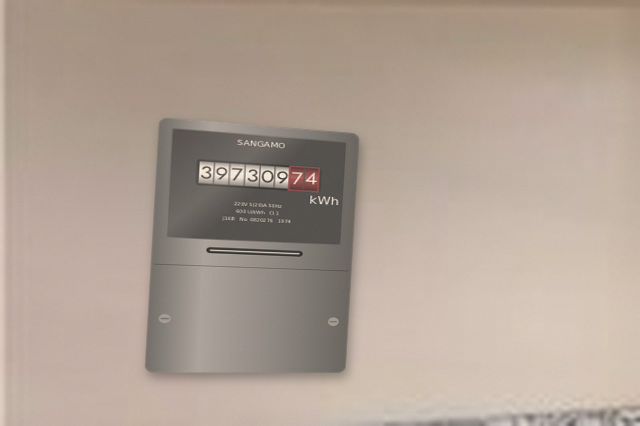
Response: 397309.74 kWh
